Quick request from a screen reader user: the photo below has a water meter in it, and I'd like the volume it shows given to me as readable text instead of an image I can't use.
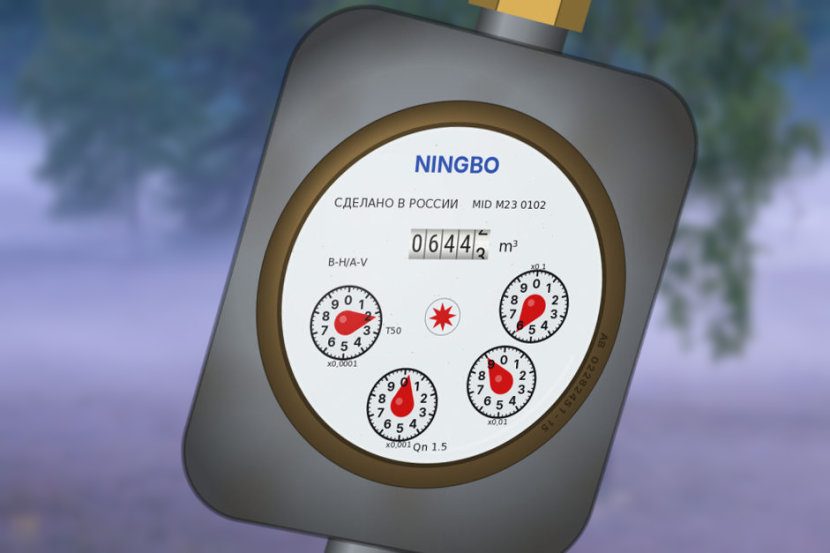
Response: 6442.5902 m³
